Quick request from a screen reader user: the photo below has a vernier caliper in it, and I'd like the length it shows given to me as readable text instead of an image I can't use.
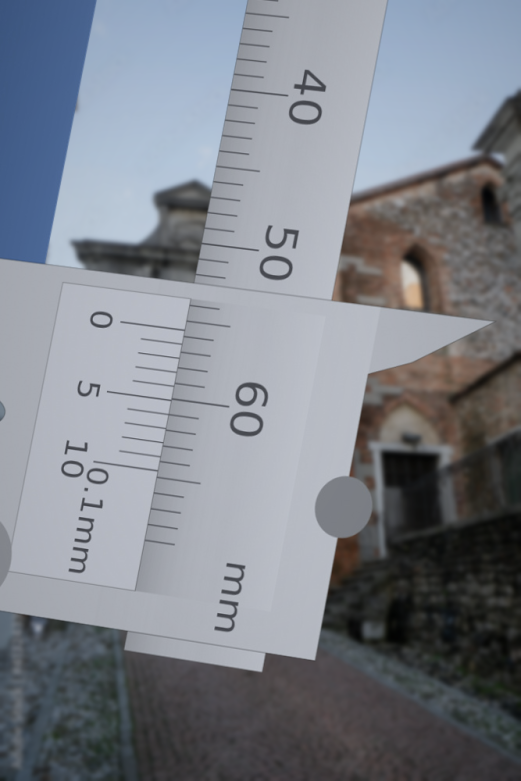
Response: 55.6 mm
